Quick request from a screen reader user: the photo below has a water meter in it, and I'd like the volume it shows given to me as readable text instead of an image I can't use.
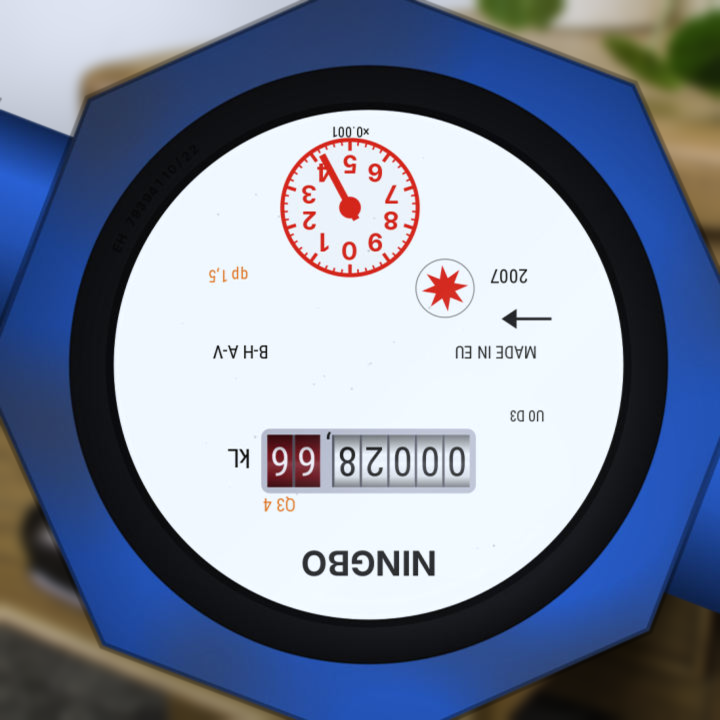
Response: 28.664 kL
